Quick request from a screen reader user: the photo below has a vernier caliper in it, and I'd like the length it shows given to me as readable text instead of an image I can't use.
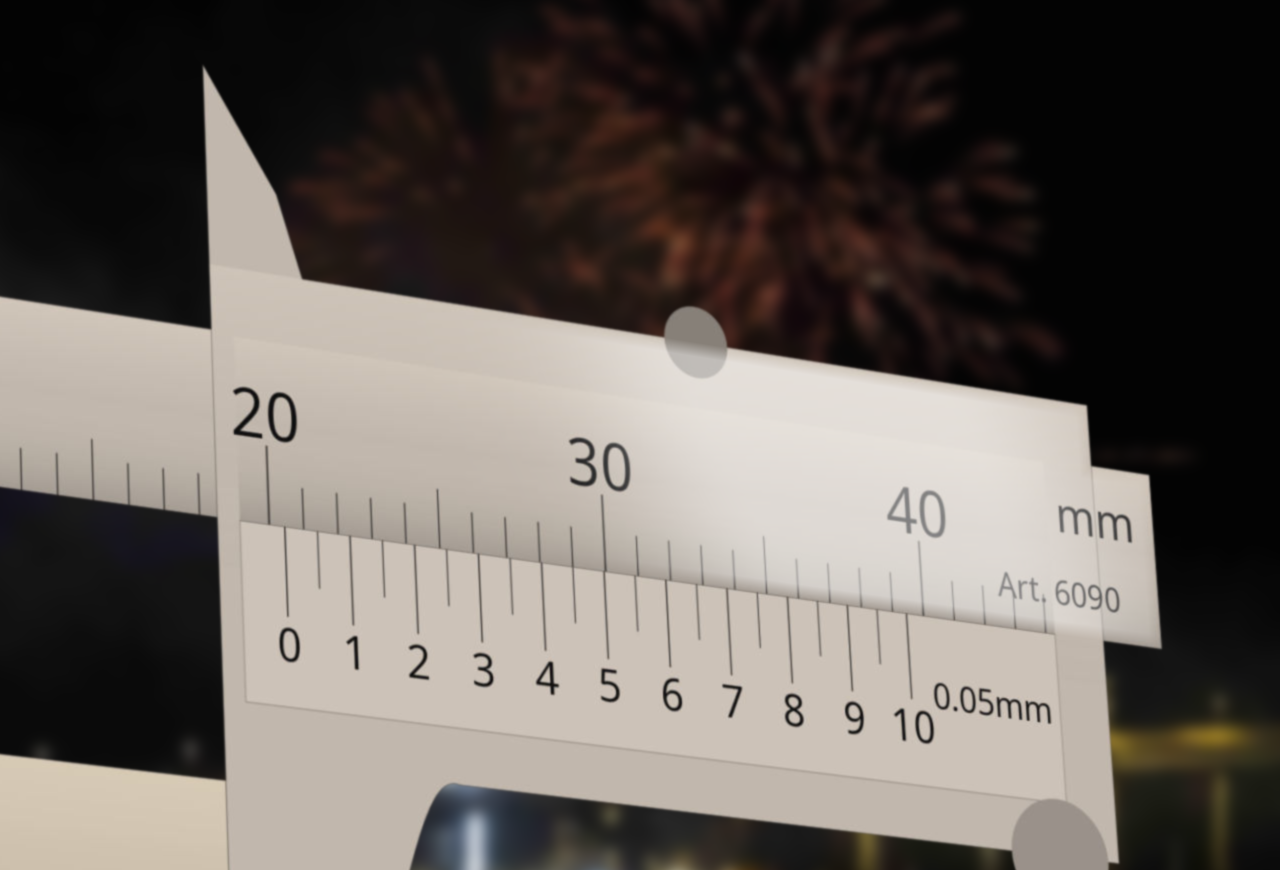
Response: 20.45 mm
